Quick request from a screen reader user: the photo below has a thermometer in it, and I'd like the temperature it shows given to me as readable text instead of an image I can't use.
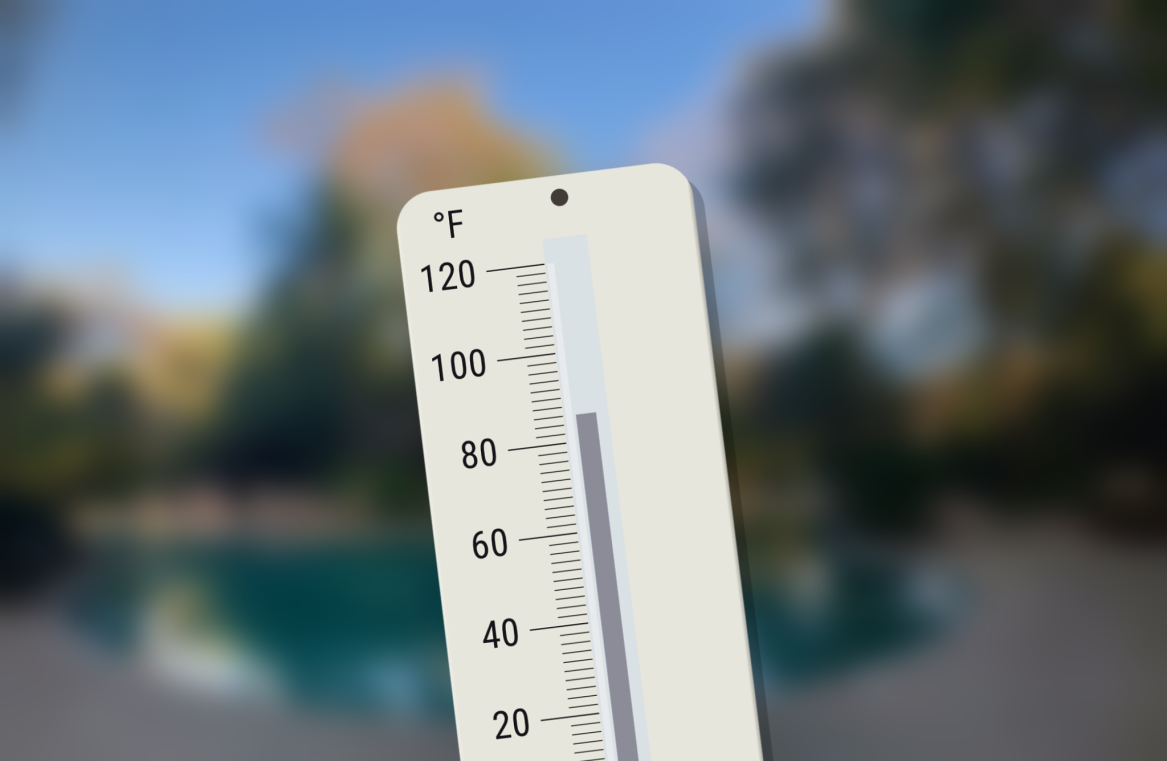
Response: 86 °F
